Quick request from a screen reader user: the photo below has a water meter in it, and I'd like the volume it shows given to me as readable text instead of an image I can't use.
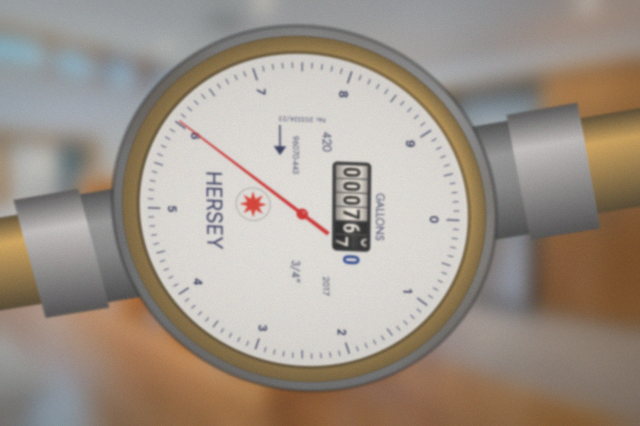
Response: 7666.0 gal
